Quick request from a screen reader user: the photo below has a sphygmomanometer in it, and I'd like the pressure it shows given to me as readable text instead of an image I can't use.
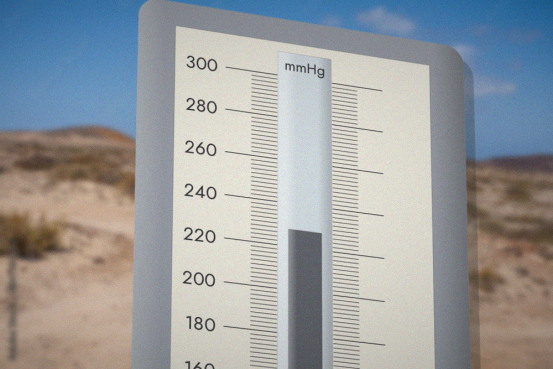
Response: 228 mmHg
